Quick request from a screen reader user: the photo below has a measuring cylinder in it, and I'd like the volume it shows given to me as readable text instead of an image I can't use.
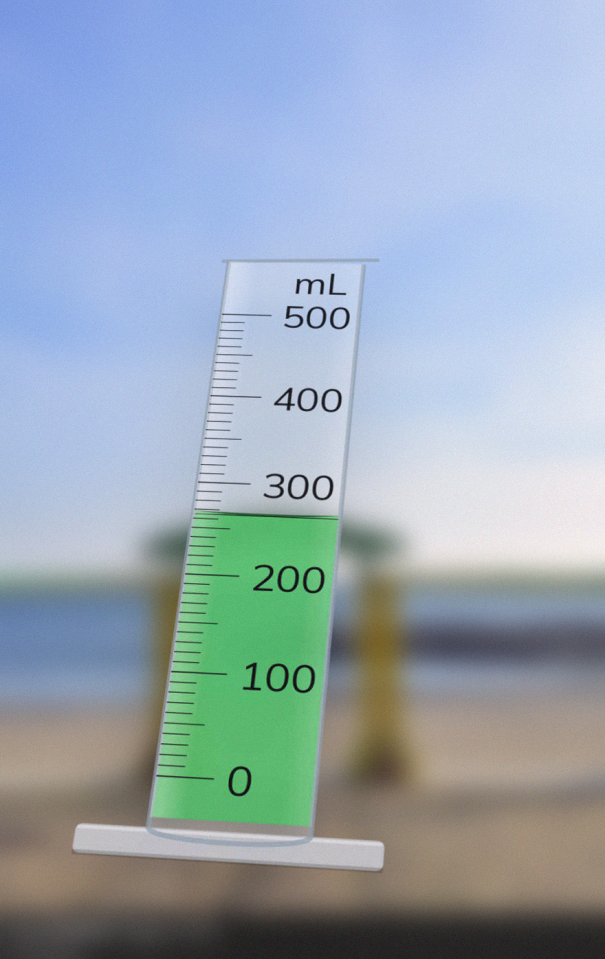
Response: 265 mL
